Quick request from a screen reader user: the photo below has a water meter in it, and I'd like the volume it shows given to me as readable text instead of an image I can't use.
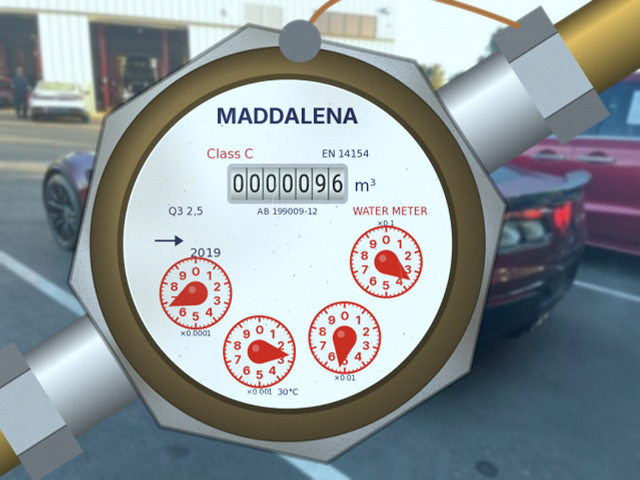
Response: 96.3526 m³
